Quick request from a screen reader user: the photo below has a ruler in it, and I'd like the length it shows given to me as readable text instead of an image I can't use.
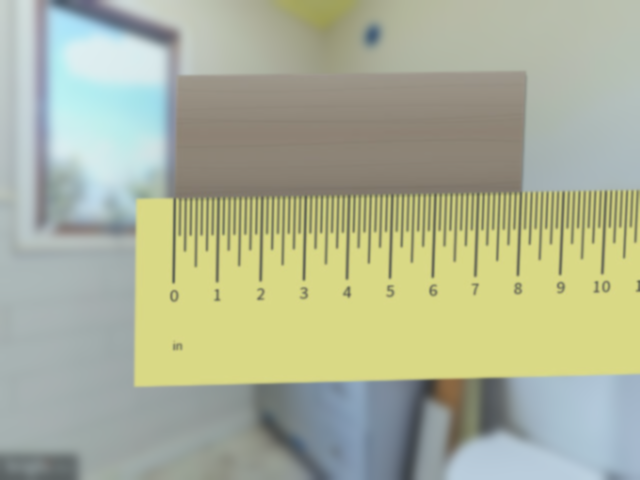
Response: 8 in
